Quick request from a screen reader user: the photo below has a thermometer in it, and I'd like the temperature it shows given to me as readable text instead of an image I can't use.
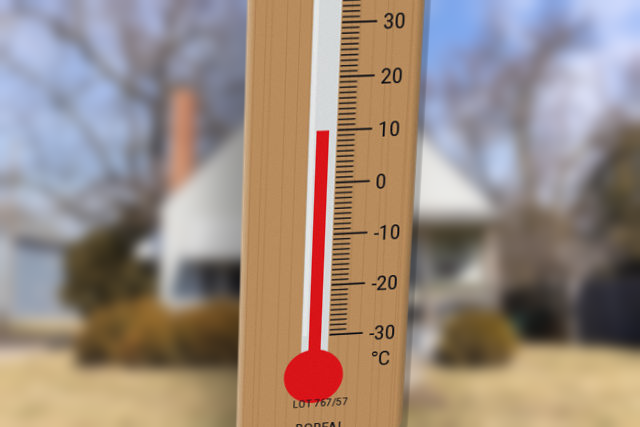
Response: 10 °C
